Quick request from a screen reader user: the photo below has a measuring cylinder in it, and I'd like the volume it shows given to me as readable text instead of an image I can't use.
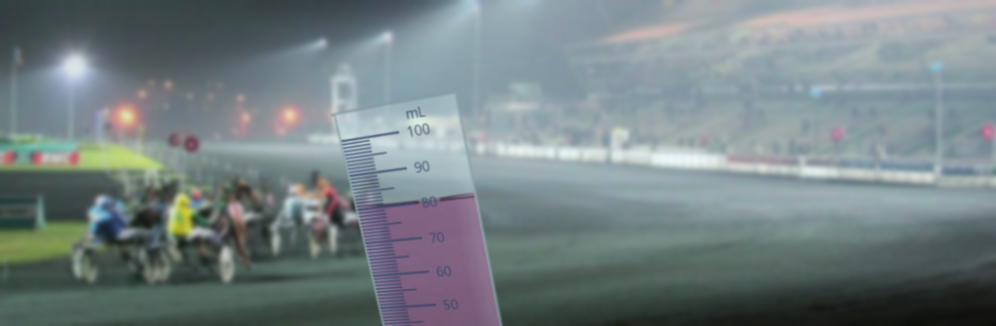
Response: 80 mL
